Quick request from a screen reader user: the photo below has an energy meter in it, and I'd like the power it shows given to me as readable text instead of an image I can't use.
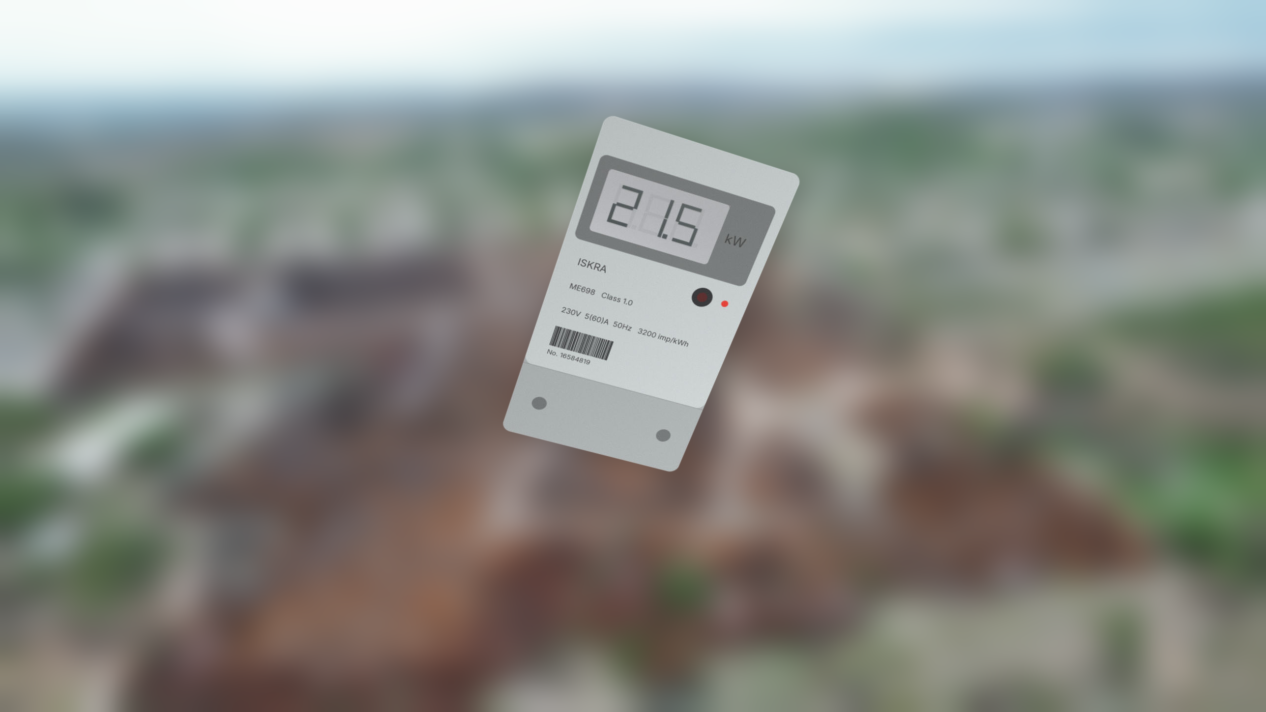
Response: 21.5 kW
